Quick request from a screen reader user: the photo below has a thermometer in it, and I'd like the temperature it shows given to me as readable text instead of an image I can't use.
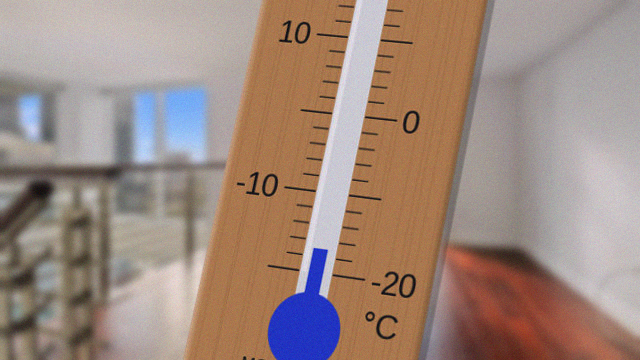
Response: -17 °C
